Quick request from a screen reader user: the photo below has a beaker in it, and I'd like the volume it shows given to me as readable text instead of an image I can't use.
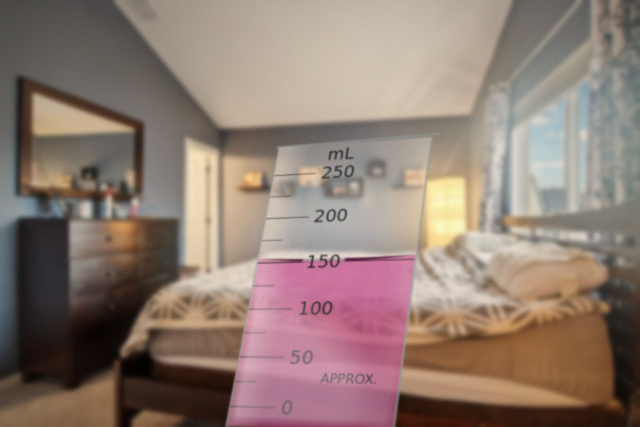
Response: 150 mL
